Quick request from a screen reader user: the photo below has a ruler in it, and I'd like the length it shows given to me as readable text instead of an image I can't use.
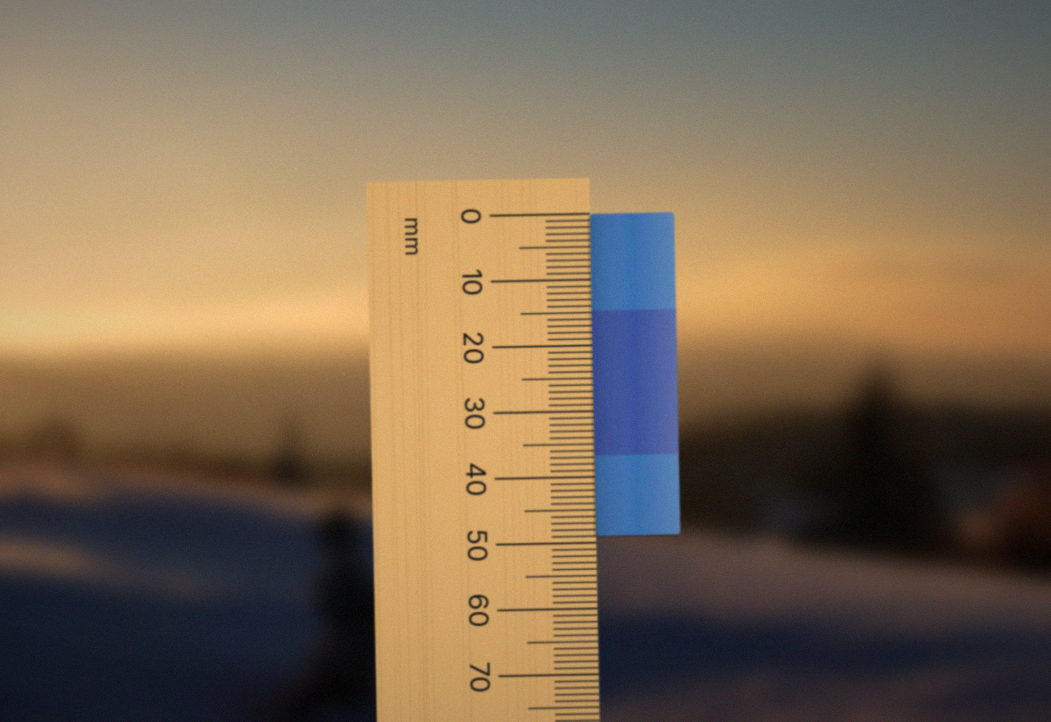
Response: 49 mm
